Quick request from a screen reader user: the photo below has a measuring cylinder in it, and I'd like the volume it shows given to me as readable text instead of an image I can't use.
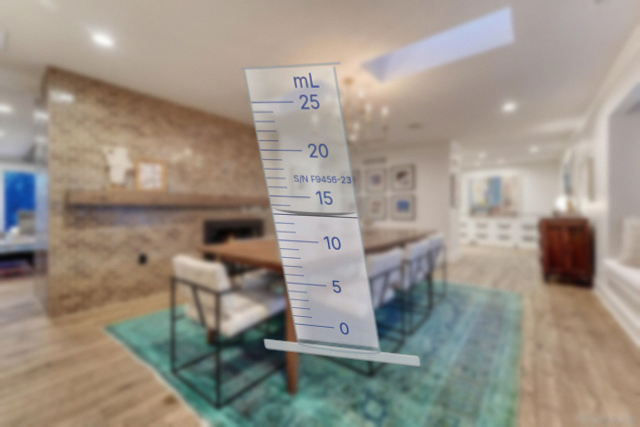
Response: 13 mL
